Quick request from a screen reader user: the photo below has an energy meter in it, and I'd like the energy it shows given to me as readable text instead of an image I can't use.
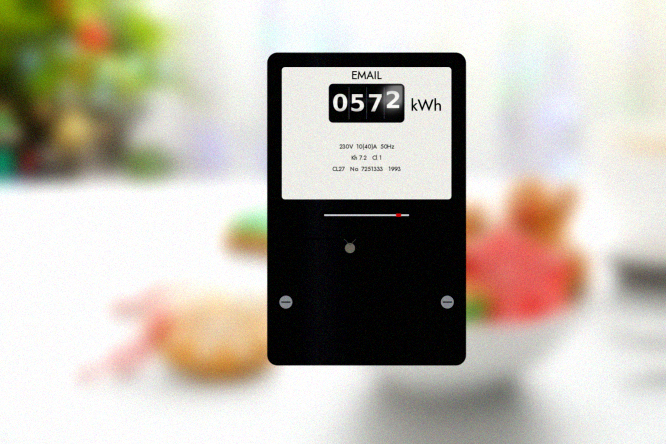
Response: 572 kWh
